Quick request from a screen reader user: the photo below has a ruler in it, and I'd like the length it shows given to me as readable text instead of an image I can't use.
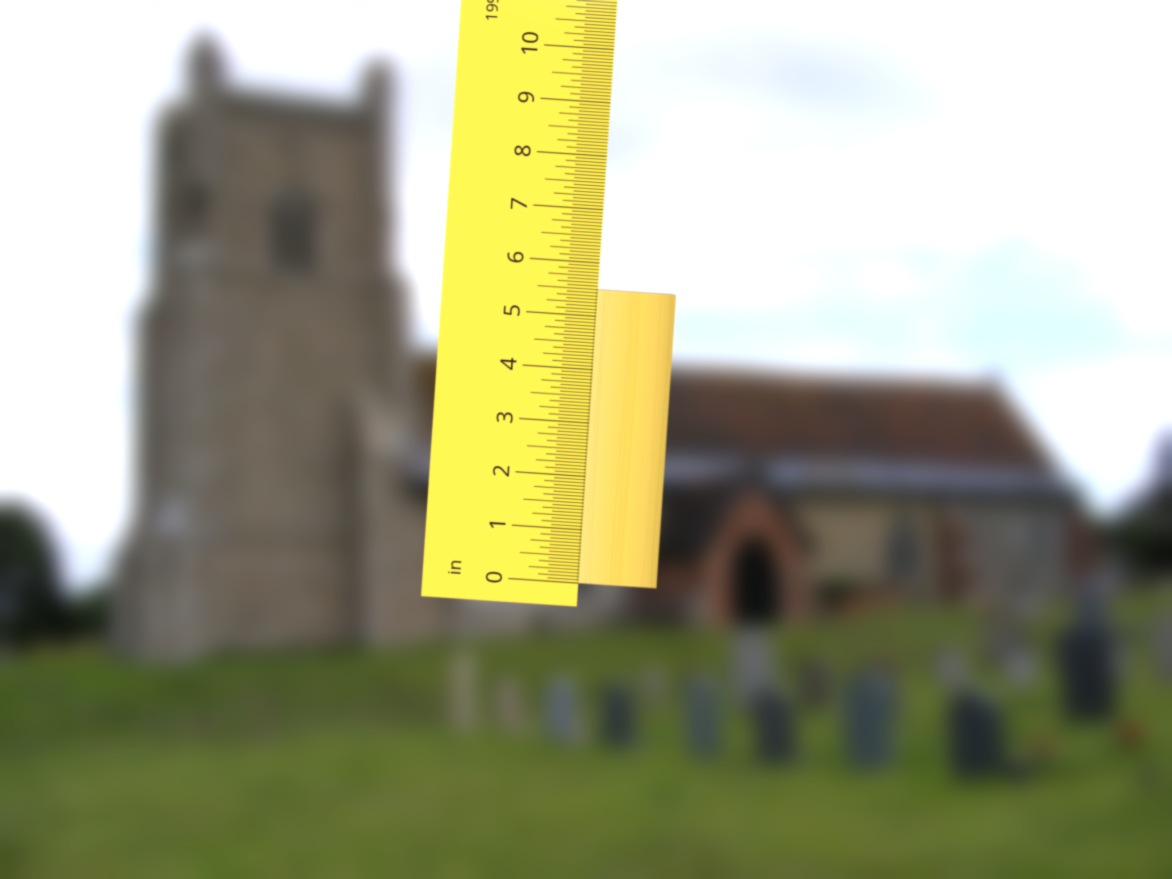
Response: 5.5 in
